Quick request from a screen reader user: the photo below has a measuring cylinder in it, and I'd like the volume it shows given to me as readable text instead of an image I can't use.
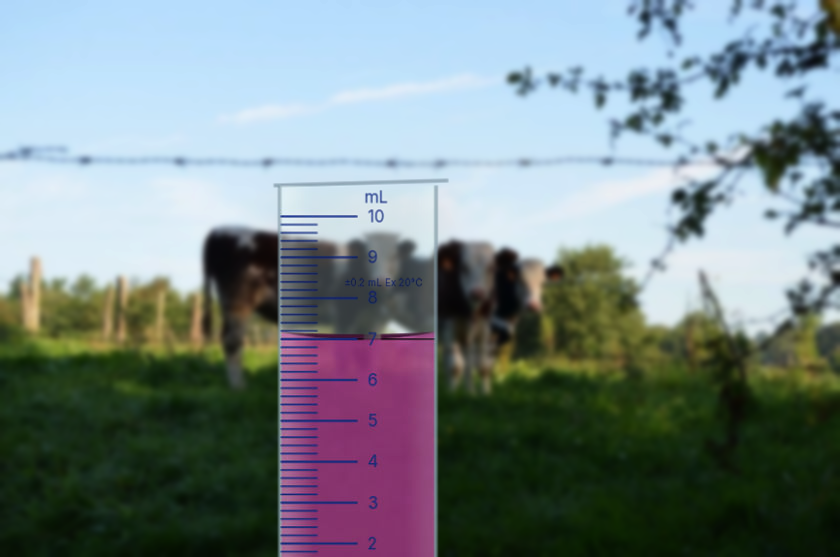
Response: 7 mL
